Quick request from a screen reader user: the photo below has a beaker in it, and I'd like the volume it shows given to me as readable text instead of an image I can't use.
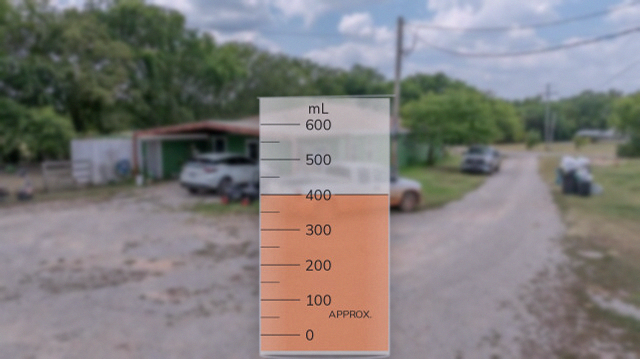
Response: 400 mL
